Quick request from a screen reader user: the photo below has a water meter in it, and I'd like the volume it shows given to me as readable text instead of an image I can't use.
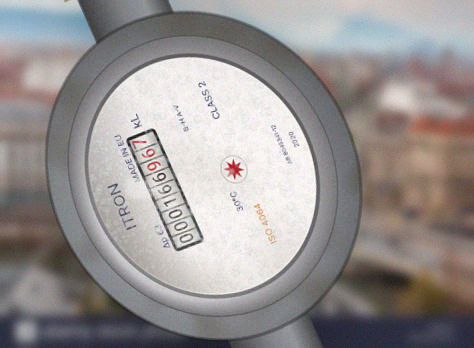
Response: 166.967 kL
